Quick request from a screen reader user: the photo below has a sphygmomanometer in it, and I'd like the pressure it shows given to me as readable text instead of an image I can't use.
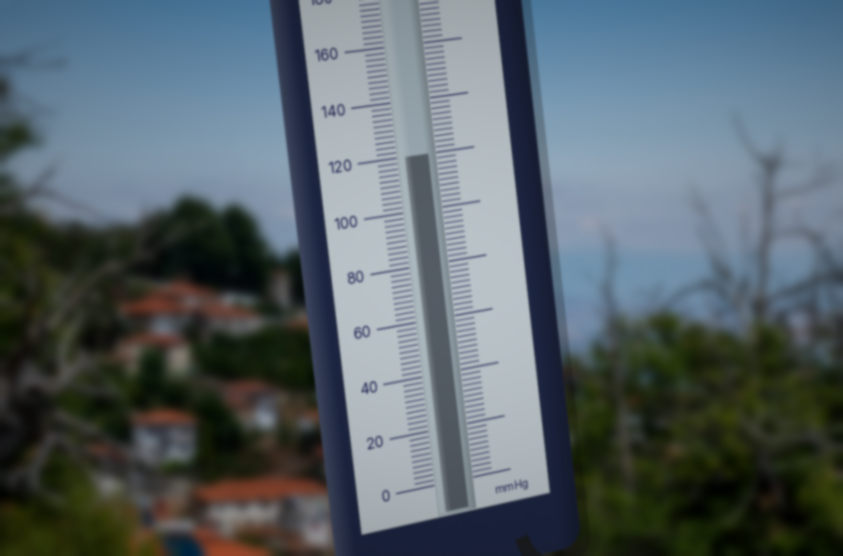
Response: 120 mmHg
